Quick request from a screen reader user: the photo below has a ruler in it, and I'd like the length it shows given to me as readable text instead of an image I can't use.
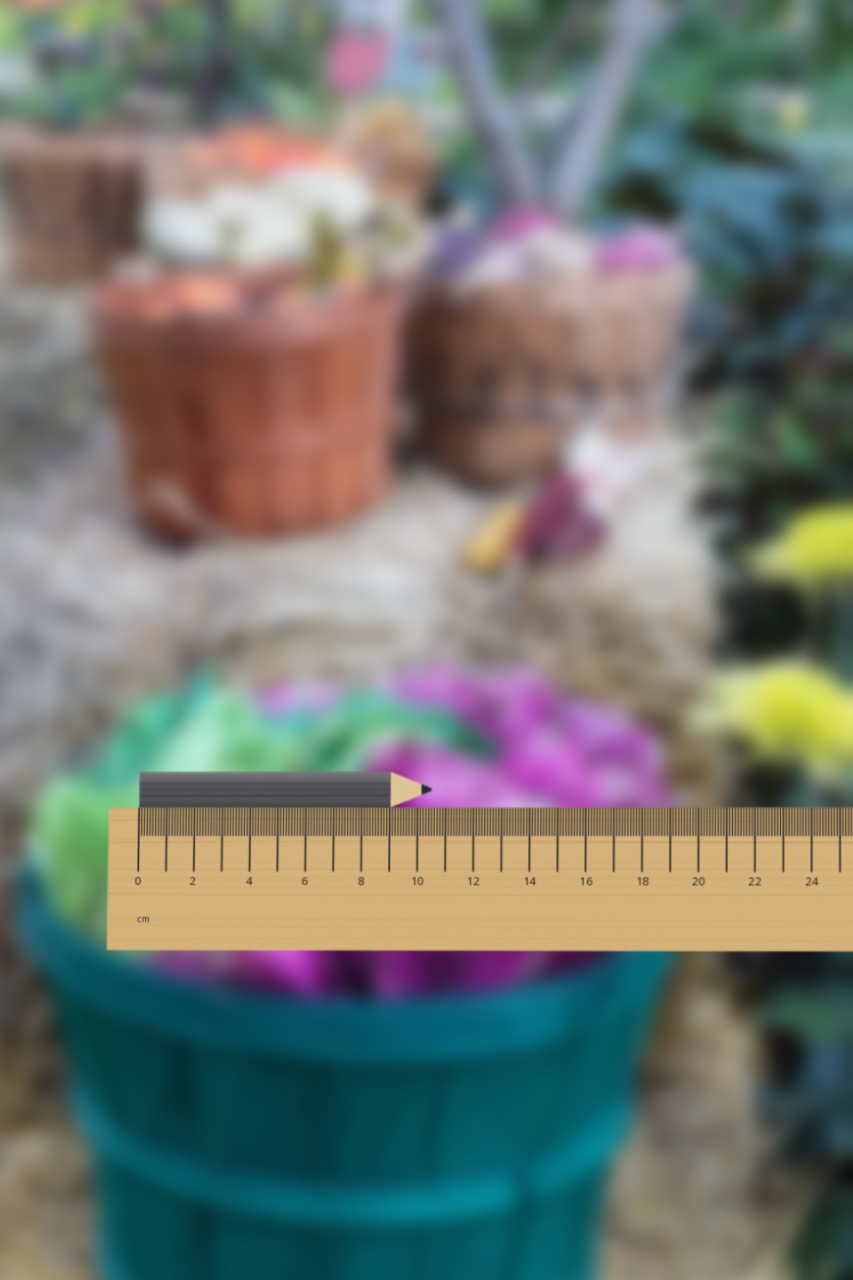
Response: 10.5 cm
